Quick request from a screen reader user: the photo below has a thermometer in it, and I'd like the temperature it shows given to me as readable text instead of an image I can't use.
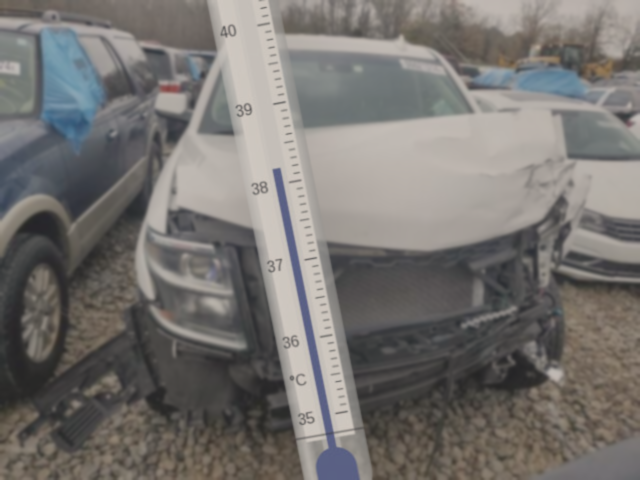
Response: 38.2 °C
